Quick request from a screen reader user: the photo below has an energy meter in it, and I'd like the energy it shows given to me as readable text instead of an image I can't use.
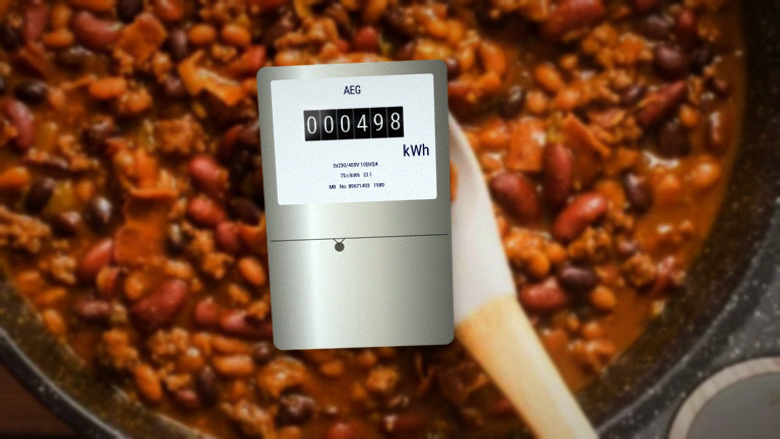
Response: 498 kWh
